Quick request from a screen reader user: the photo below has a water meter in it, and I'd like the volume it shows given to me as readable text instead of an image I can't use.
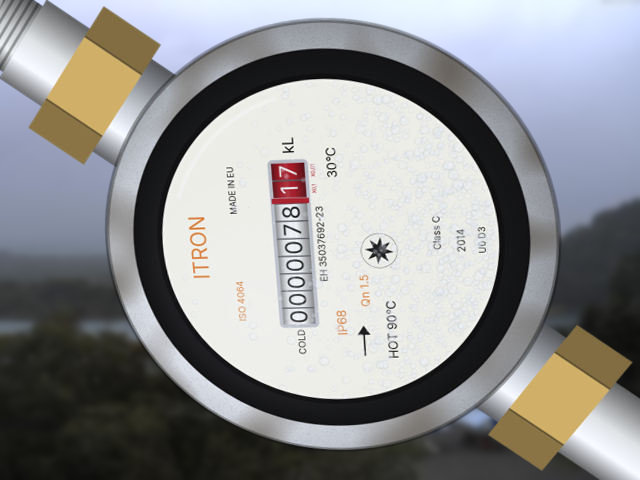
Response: 78.17 kL
